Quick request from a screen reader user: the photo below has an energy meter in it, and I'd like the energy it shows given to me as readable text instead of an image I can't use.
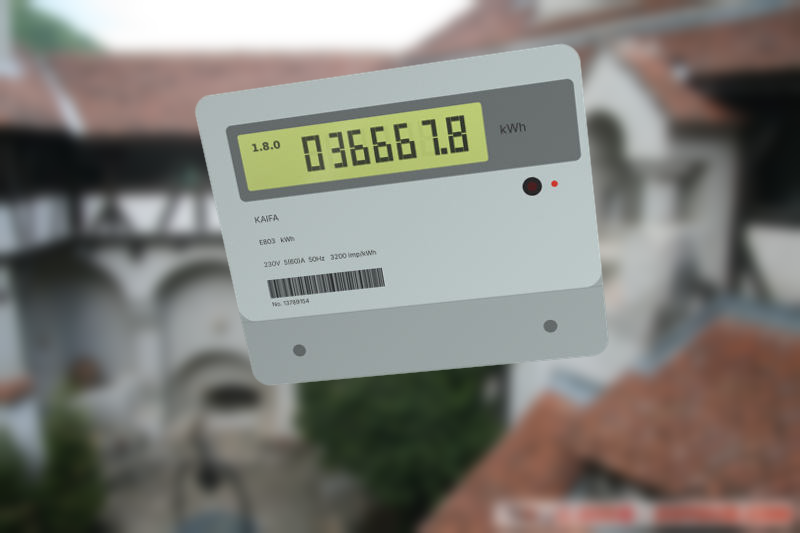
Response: 36667.8 kWh
